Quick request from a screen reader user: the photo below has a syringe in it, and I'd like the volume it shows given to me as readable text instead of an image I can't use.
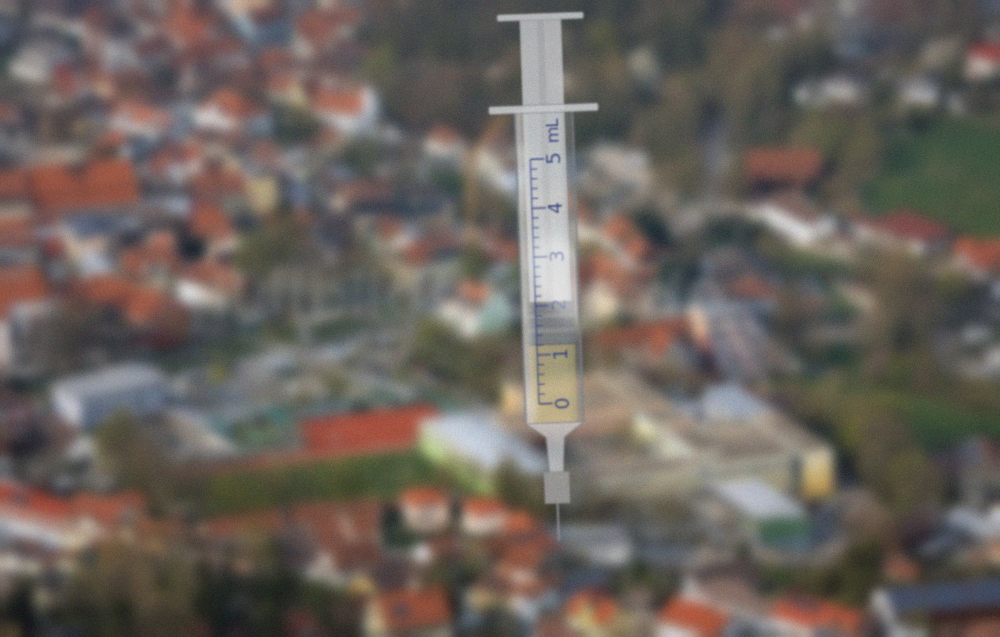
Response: 1.2 mL
